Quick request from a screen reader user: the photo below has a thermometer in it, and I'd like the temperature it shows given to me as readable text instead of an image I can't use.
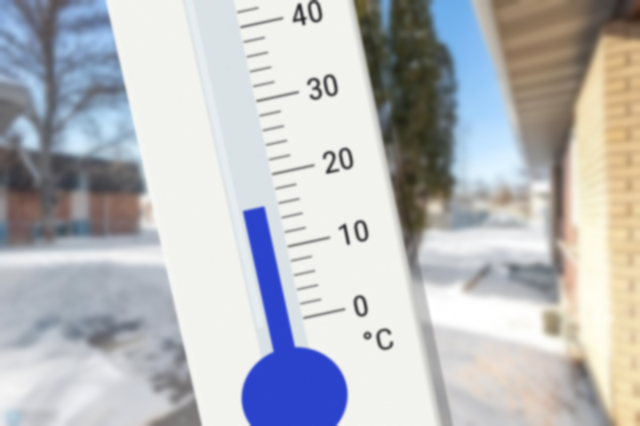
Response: 16 °C
